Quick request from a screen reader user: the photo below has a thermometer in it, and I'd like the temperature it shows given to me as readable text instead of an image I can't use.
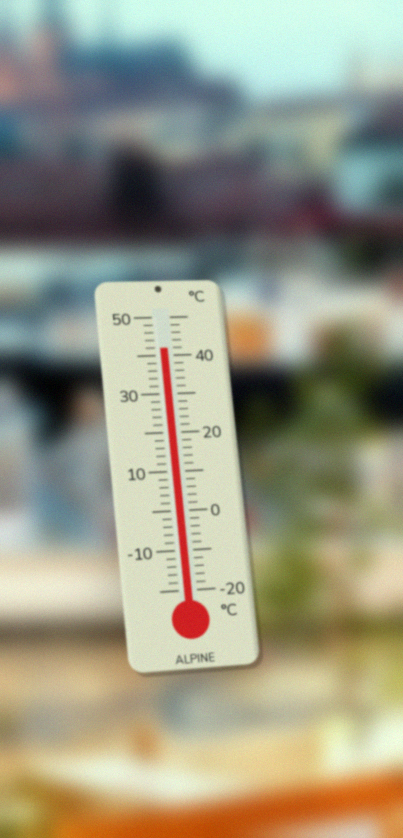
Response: 42 °C
